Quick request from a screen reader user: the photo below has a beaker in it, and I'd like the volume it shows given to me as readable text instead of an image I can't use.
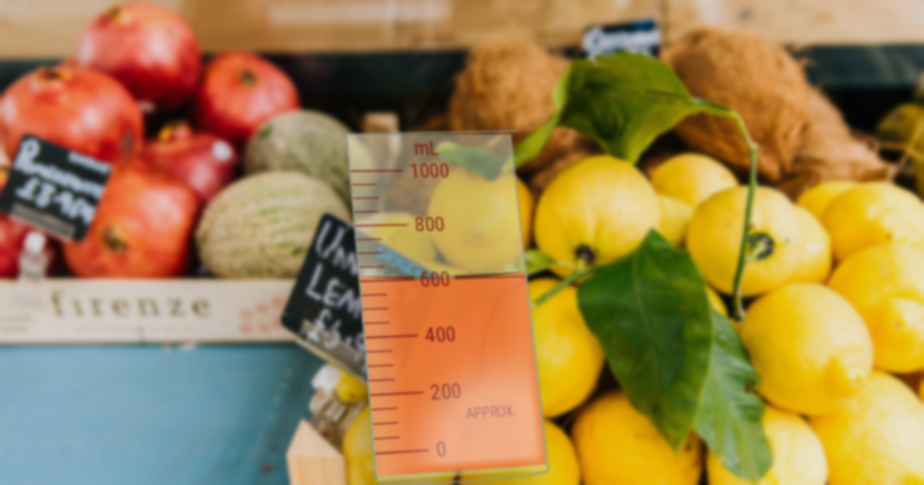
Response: 600 mL
